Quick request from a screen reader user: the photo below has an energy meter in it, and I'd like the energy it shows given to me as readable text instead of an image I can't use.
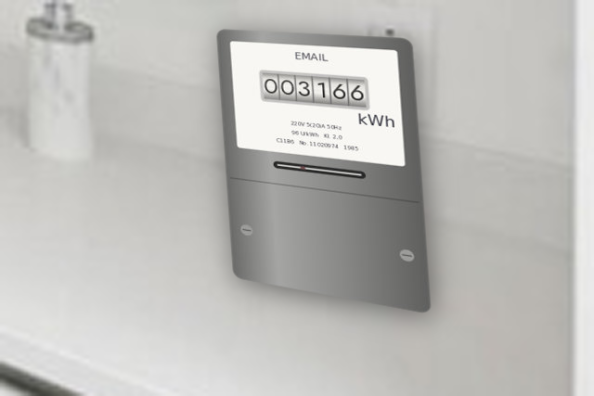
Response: 3166 kWh
